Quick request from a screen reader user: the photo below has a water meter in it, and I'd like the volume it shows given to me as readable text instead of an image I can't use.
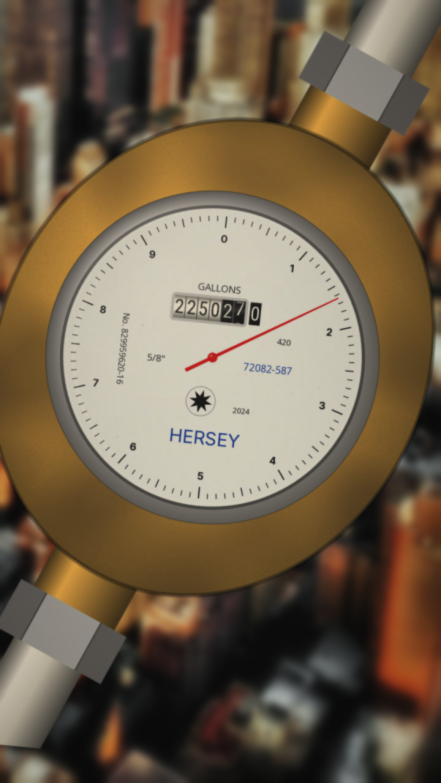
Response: 2250271.6 gal
